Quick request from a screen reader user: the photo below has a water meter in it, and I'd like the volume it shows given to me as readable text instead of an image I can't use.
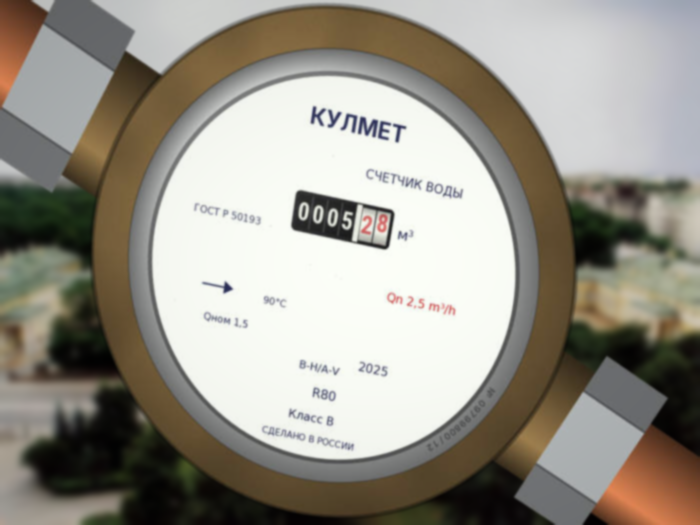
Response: 5.28 m³
